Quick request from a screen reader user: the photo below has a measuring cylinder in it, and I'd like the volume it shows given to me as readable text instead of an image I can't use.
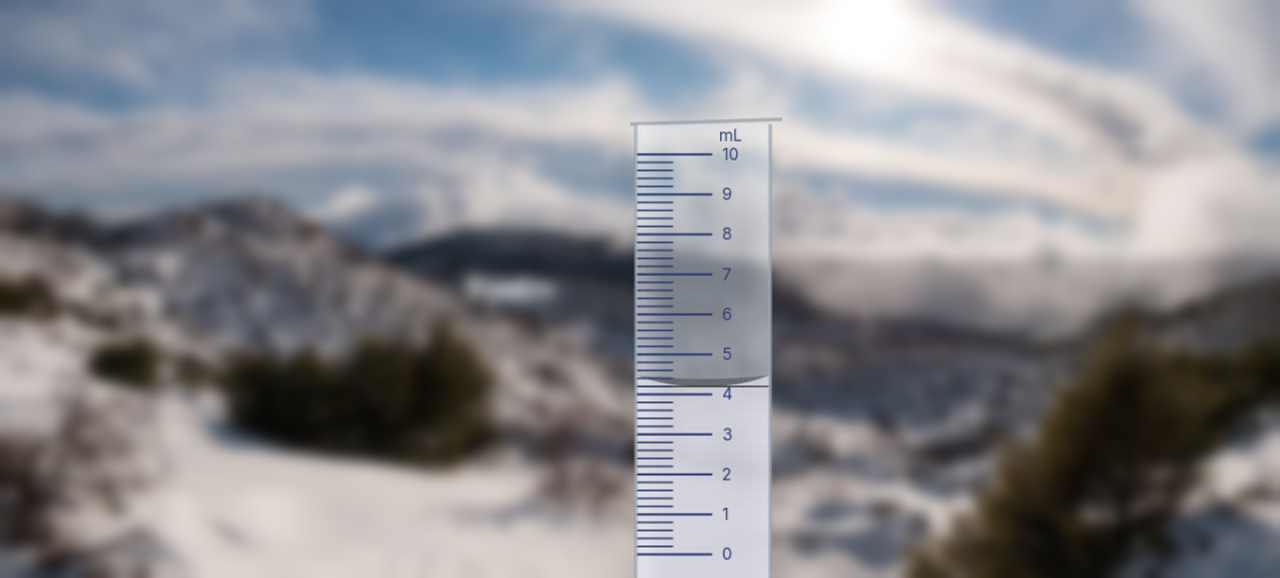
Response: 4.2 mL
